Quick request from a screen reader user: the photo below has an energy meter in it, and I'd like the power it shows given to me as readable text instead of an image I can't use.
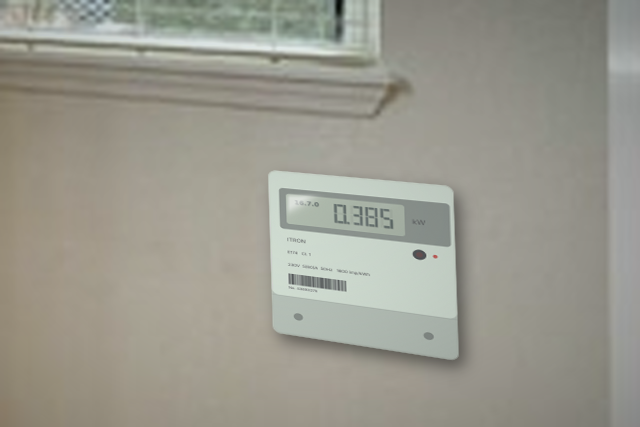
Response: 0.385 kW
